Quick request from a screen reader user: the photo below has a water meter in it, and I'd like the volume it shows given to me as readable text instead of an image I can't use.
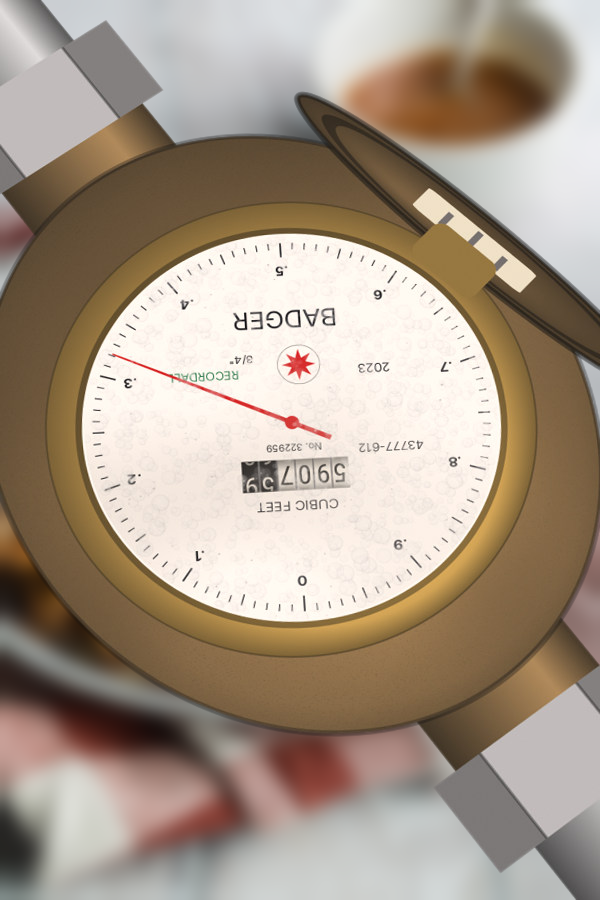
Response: 590759.32 ft³
